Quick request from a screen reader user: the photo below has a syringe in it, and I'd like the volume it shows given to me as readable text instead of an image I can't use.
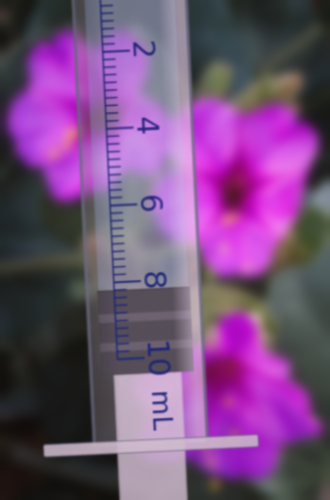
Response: 8.2 mL
